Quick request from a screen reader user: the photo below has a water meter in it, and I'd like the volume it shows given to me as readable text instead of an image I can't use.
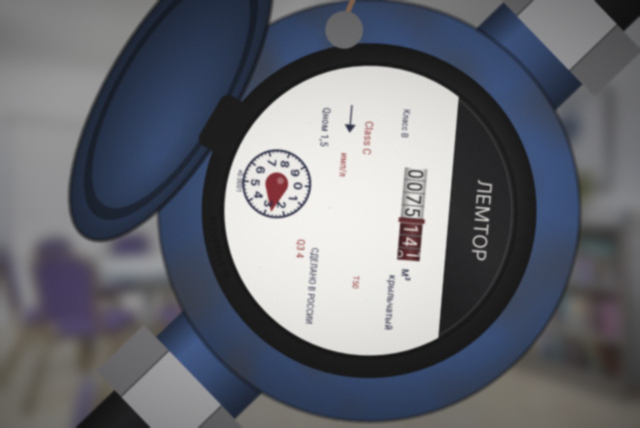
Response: 75.1412 m³
